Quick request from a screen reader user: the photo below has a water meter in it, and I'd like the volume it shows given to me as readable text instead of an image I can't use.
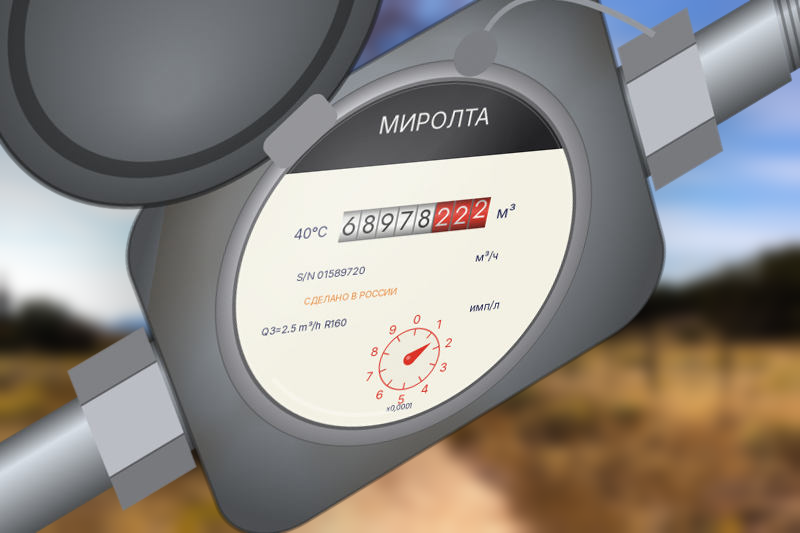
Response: 68978.2221 m³
